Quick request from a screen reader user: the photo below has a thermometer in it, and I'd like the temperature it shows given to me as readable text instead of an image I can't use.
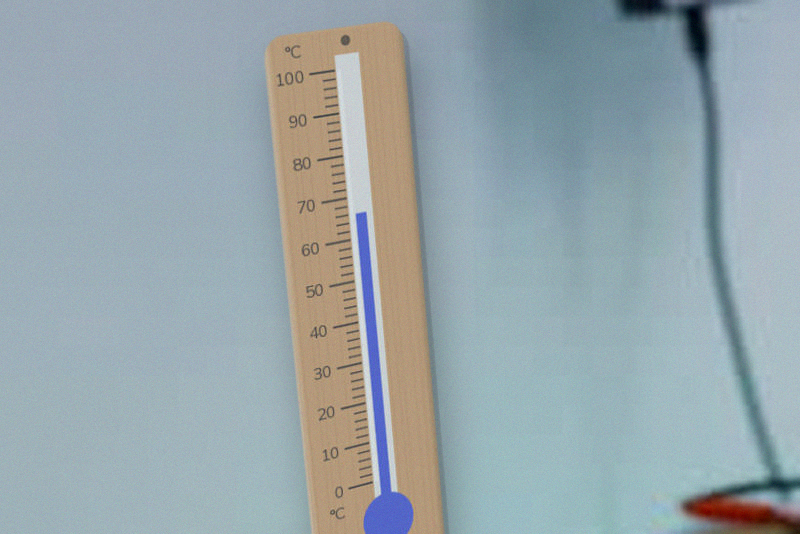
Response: 66 °C
